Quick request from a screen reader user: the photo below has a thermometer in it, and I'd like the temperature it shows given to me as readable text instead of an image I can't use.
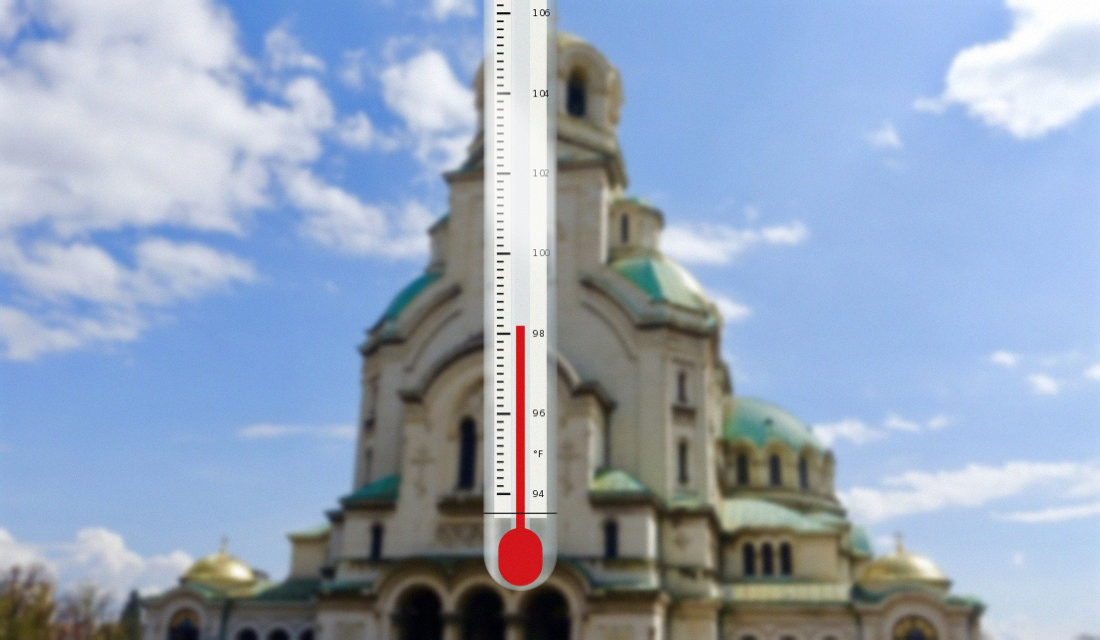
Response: 98.2 °F
